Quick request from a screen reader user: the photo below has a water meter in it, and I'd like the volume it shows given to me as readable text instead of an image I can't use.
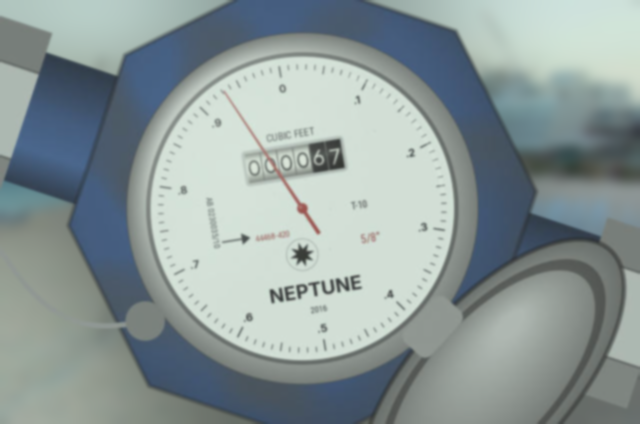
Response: 66.93 ft³
